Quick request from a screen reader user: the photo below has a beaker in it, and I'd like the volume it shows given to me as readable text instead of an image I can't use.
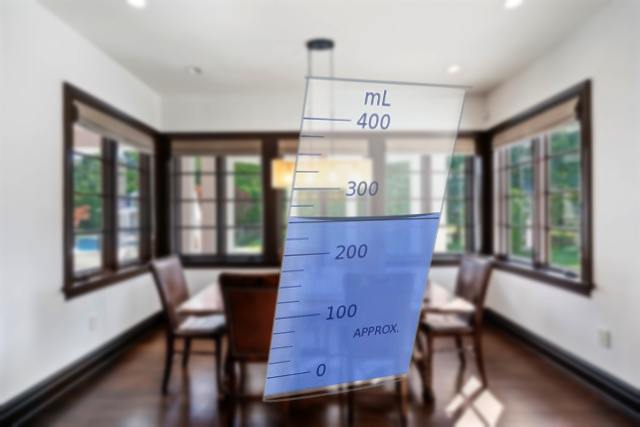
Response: 250 mL
